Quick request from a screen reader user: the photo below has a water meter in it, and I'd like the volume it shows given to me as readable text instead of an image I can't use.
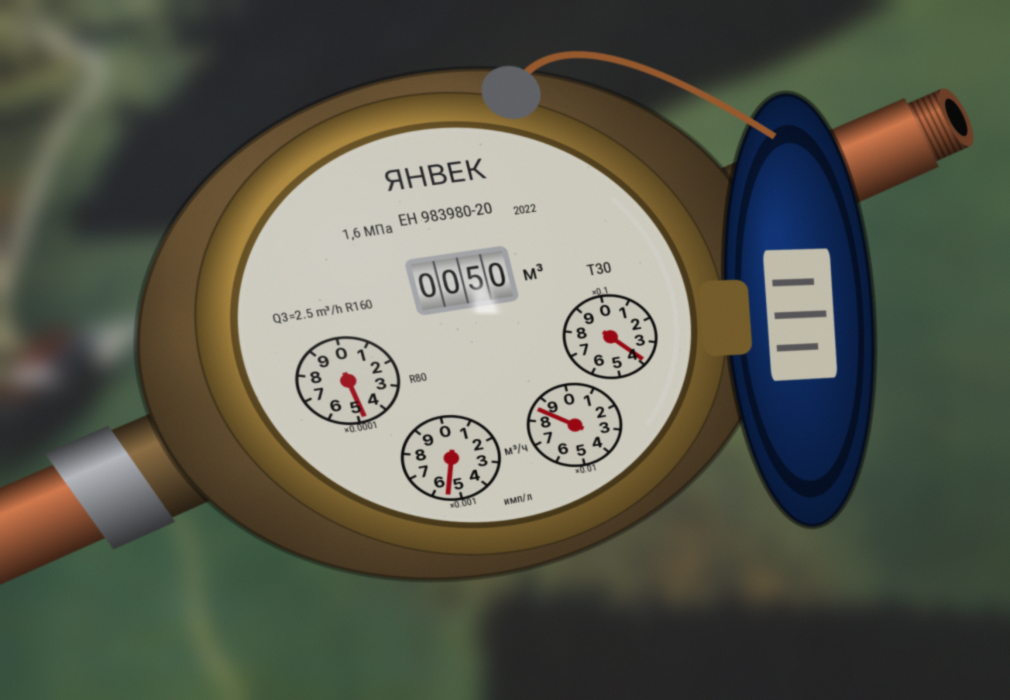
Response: 50.3854 m³
